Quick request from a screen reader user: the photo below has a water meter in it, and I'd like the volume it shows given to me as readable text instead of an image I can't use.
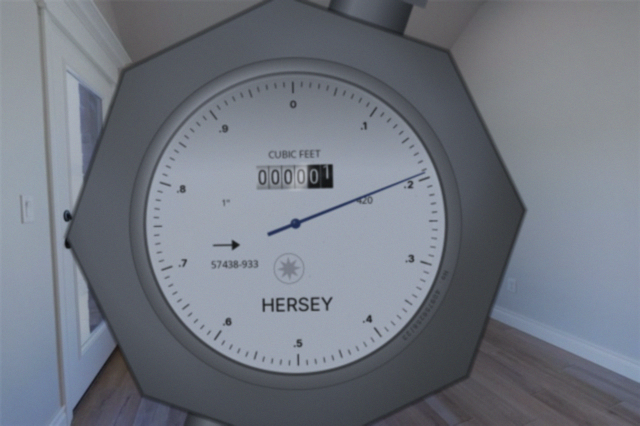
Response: 1.19 ft³
